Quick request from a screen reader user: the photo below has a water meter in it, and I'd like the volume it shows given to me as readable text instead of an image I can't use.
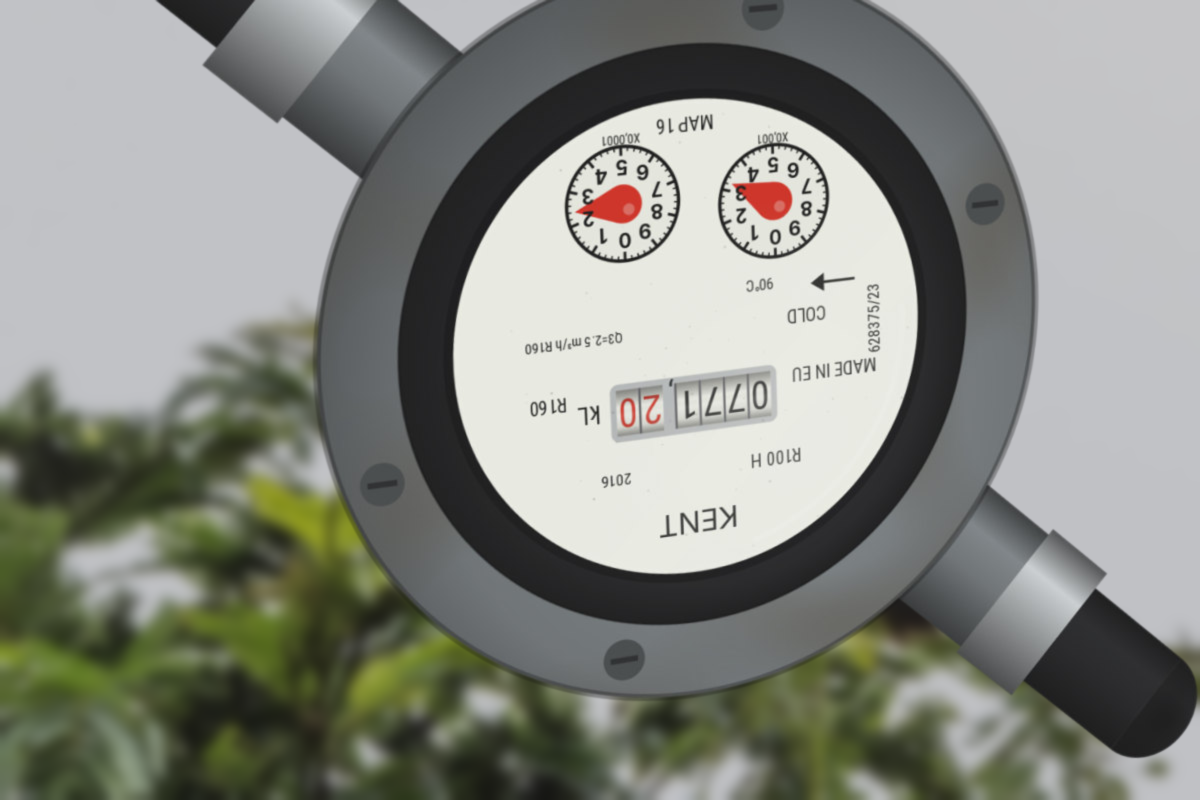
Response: 771.2032 kL
